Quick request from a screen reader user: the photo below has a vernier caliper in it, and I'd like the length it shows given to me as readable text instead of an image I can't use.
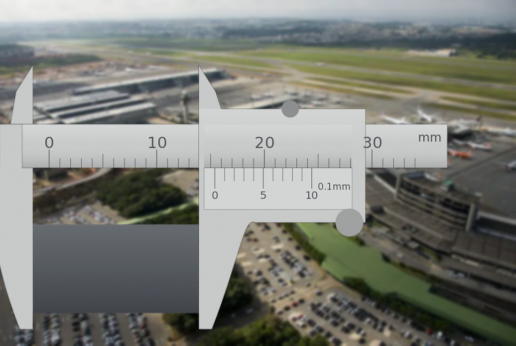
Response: 15.4 mm
